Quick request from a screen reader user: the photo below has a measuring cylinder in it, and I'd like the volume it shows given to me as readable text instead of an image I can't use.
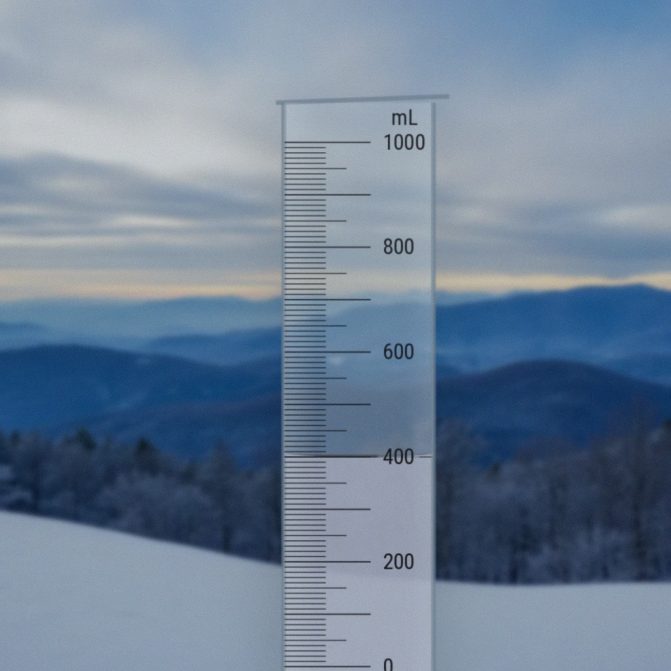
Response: 400 mL
